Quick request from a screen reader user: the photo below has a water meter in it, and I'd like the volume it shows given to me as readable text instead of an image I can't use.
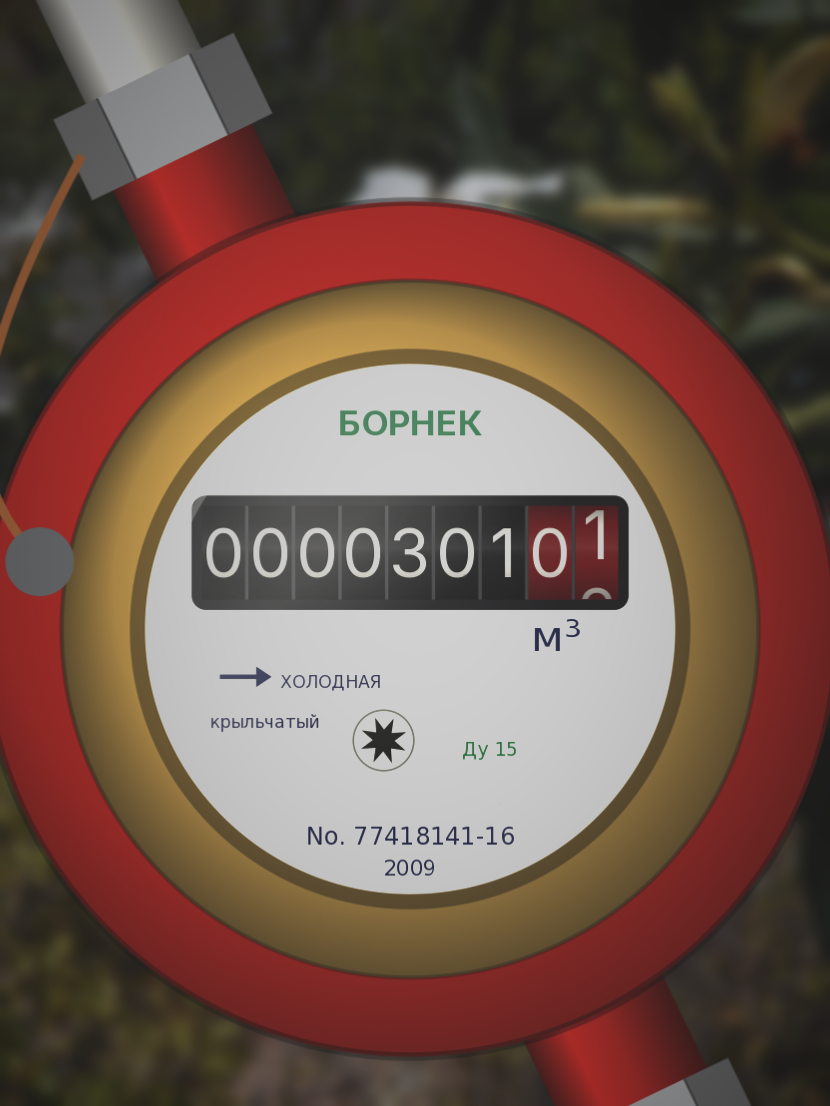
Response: 301.01 m³
